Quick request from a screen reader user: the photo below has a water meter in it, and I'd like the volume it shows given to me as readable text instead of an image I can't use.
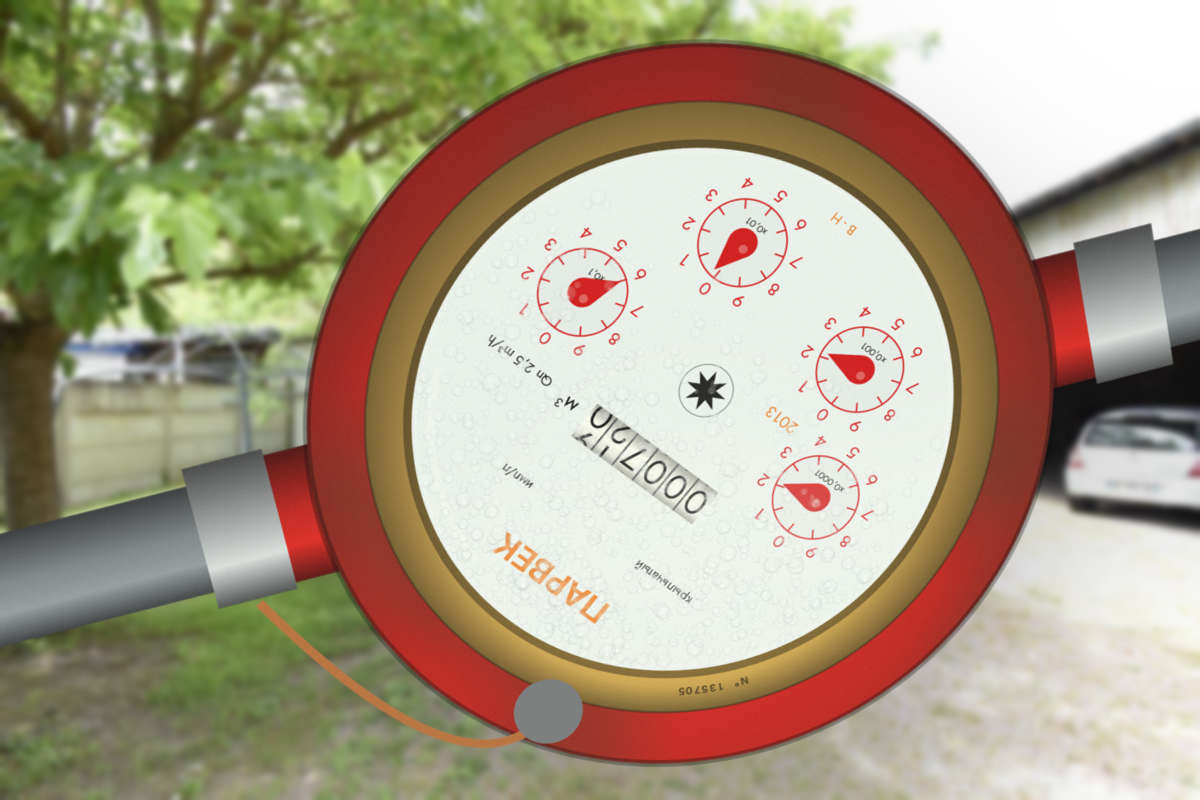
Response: 719.6022 m³
